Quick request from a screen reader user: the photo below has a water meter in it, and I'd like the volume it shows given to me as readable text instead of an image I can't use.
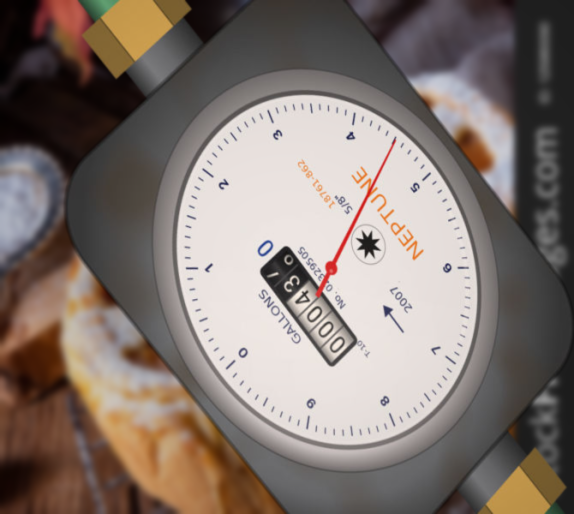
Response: 4374.5 gal
